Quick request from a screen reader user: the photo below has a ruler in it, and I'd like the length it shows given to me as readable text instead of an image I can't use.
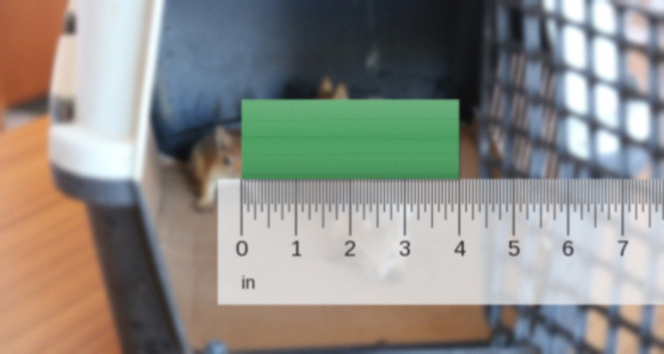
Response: 4 in
